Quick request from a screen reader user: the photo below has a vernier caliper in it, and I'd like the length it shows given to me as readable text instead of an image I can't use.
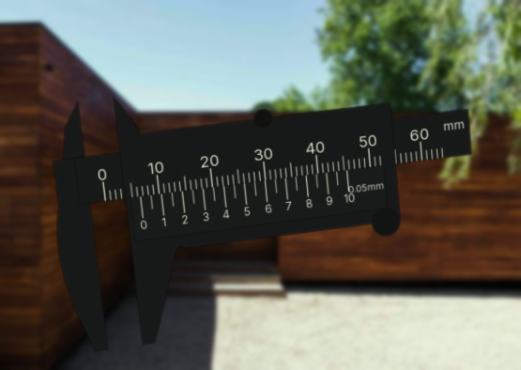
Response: 6.5 mm
